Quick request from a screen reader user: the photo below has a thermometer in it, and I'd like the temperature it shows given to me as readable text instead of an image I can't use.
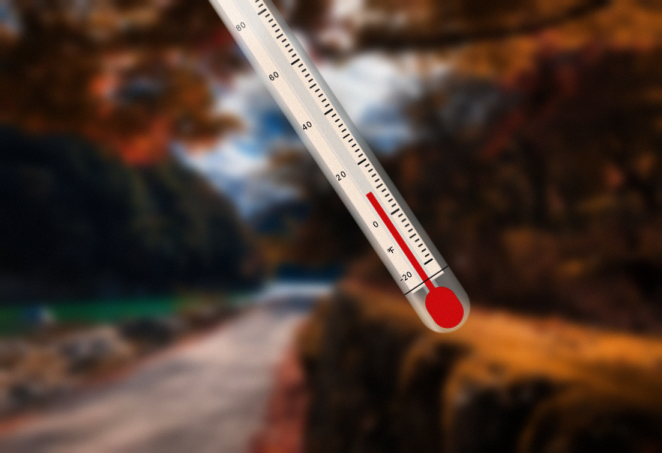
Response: 10 °F
